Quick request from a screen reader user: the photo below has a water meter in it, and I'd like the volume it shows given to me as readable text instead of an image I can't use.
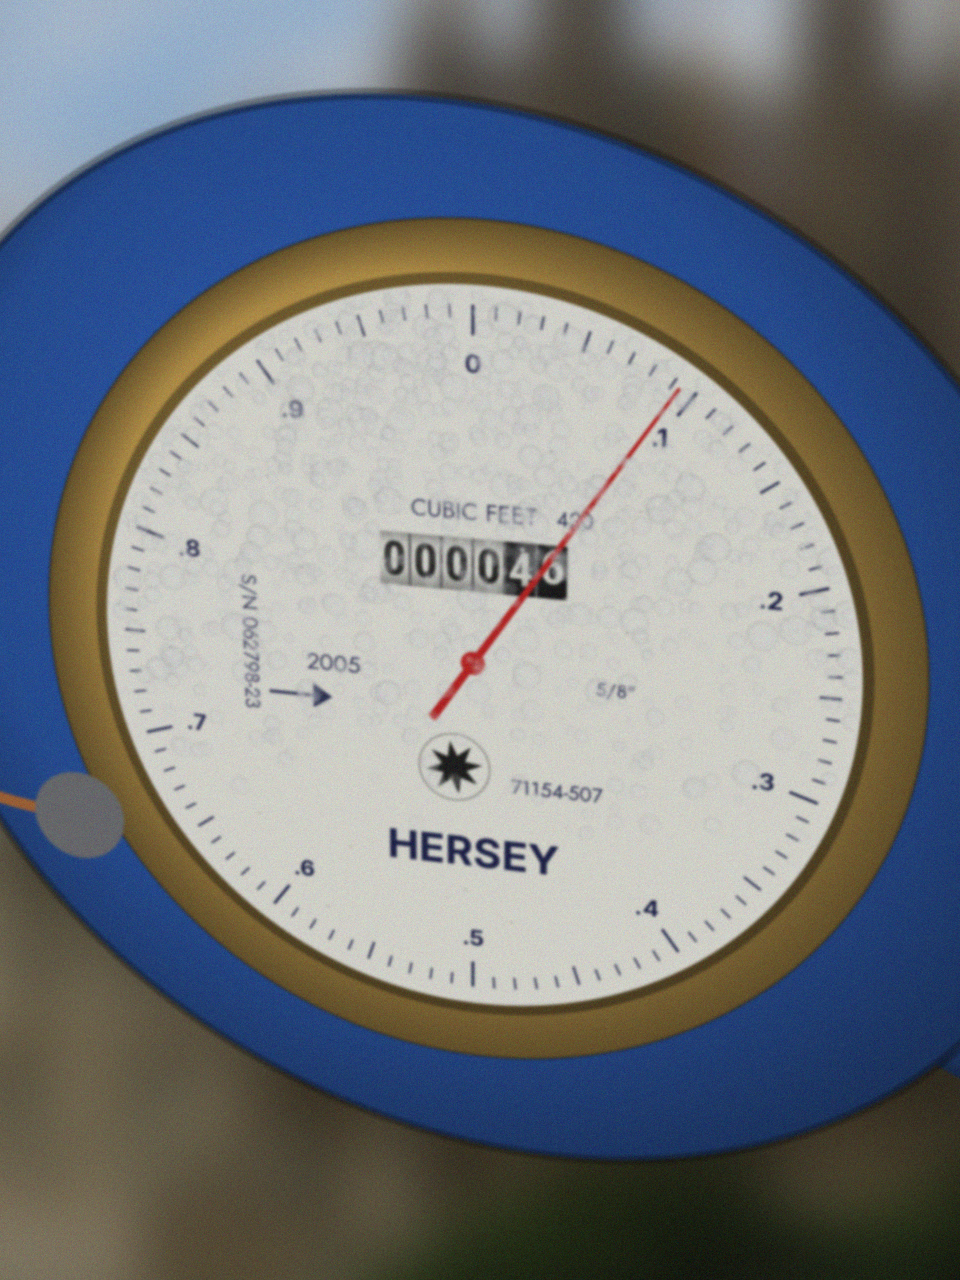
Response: 46.09 ft³
